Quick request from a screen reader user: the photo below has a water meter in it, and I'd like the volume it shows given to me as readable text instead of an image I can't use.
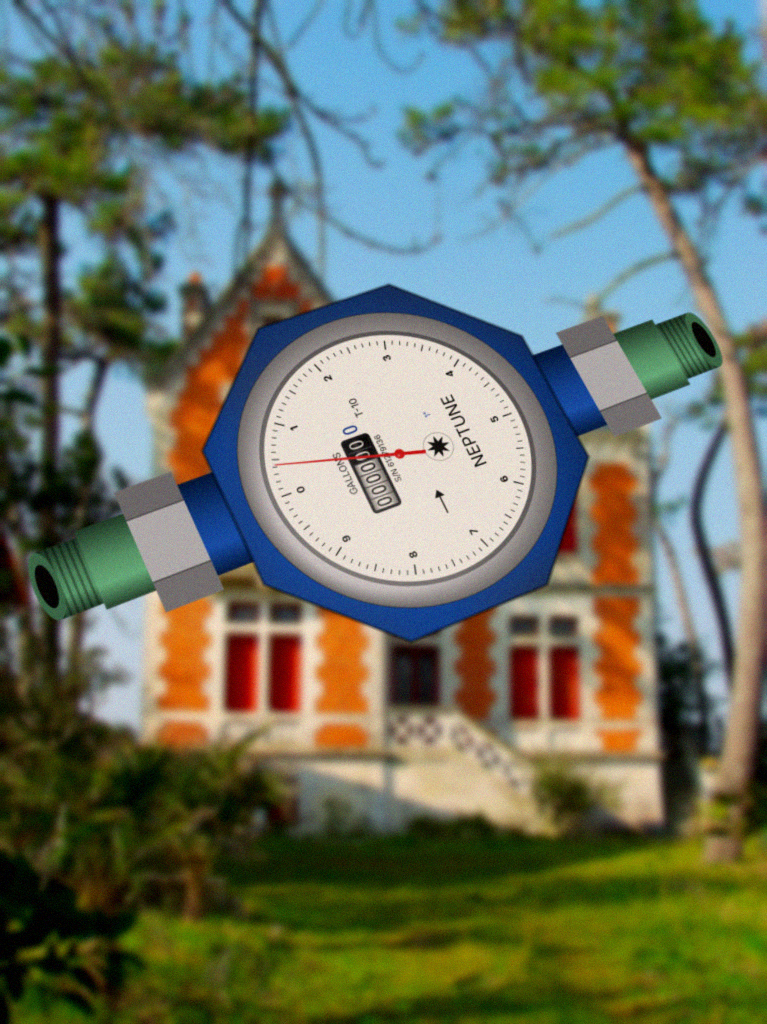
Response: 0.4 gal
